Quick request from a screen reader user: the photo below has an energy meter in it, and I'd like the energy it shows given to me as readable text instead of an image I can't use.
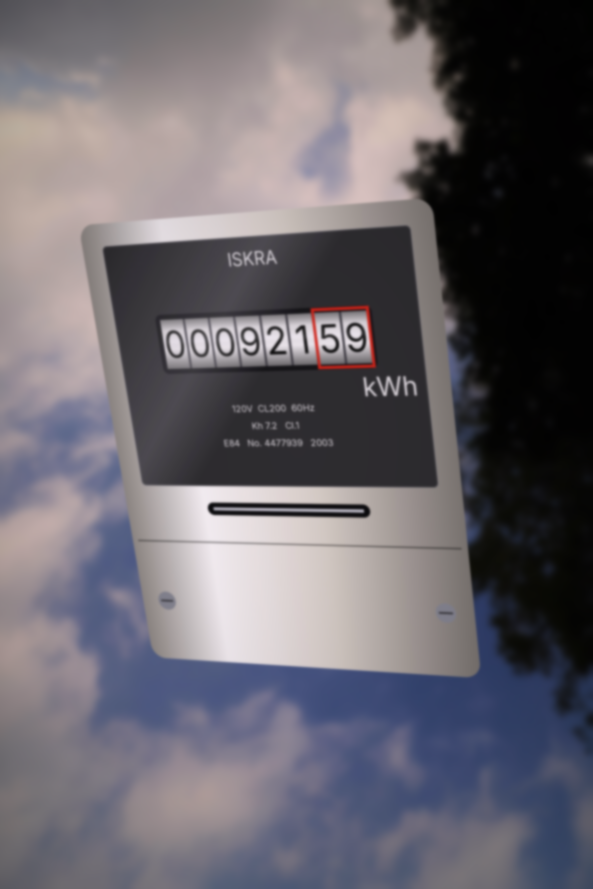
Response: 921.59 kWh
